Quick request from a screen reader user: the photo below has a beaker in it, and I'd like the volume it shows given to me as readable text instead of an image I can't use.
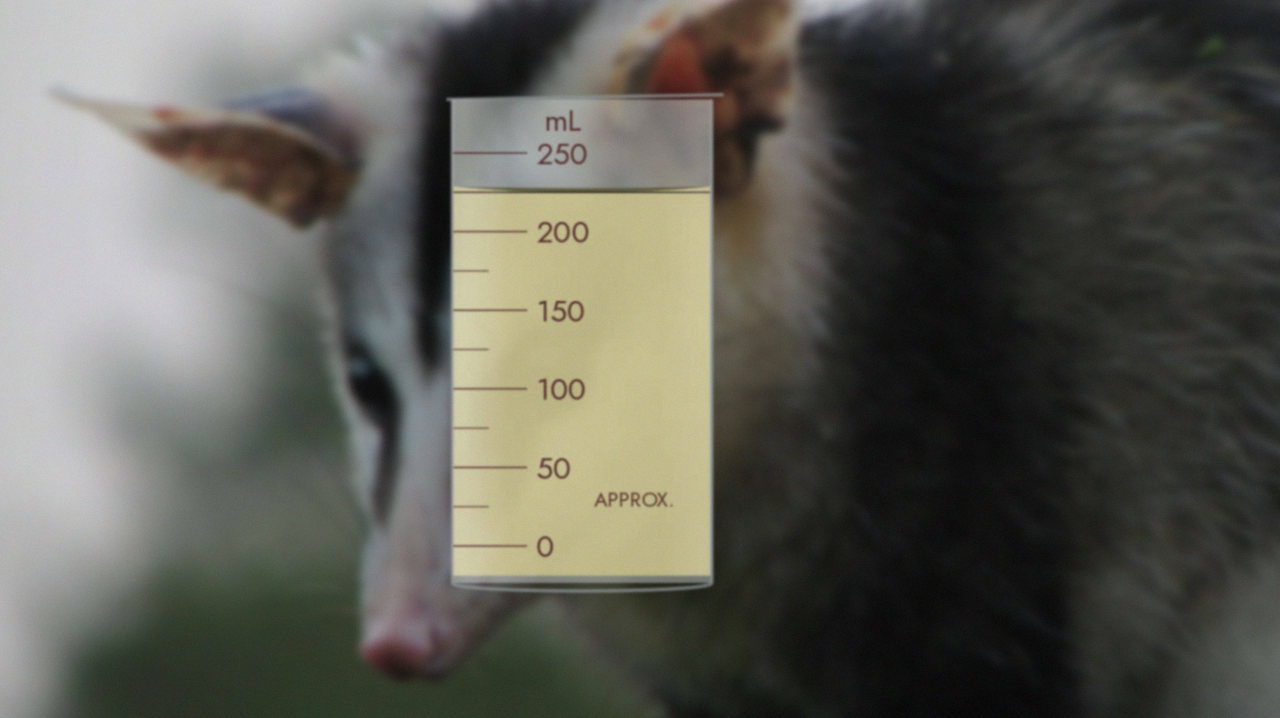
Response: 225 mL
